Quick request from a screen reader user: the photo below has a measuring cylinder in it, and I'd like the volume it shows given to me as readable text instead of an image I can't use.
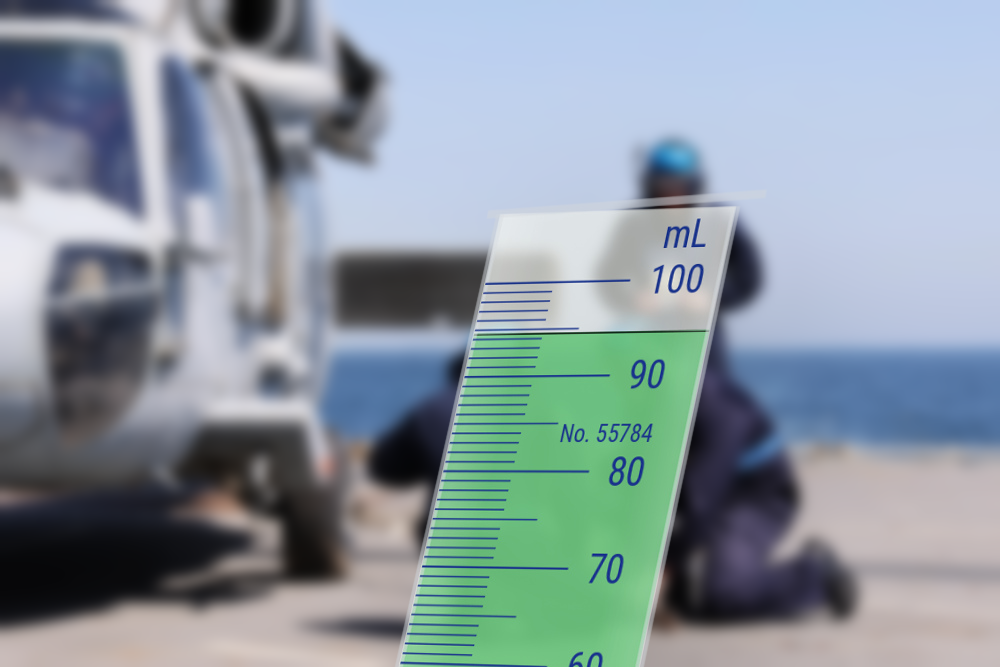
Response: 94.5 mL
